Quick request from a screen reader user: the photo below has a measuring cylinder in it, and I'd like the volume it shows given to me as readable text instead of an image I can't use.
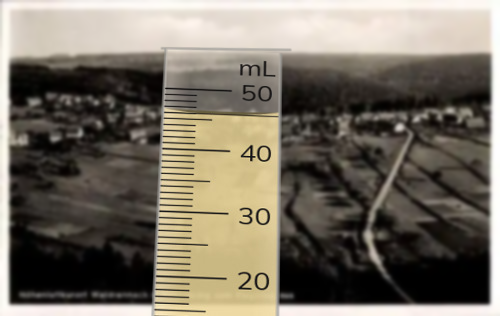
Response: 46 mL
